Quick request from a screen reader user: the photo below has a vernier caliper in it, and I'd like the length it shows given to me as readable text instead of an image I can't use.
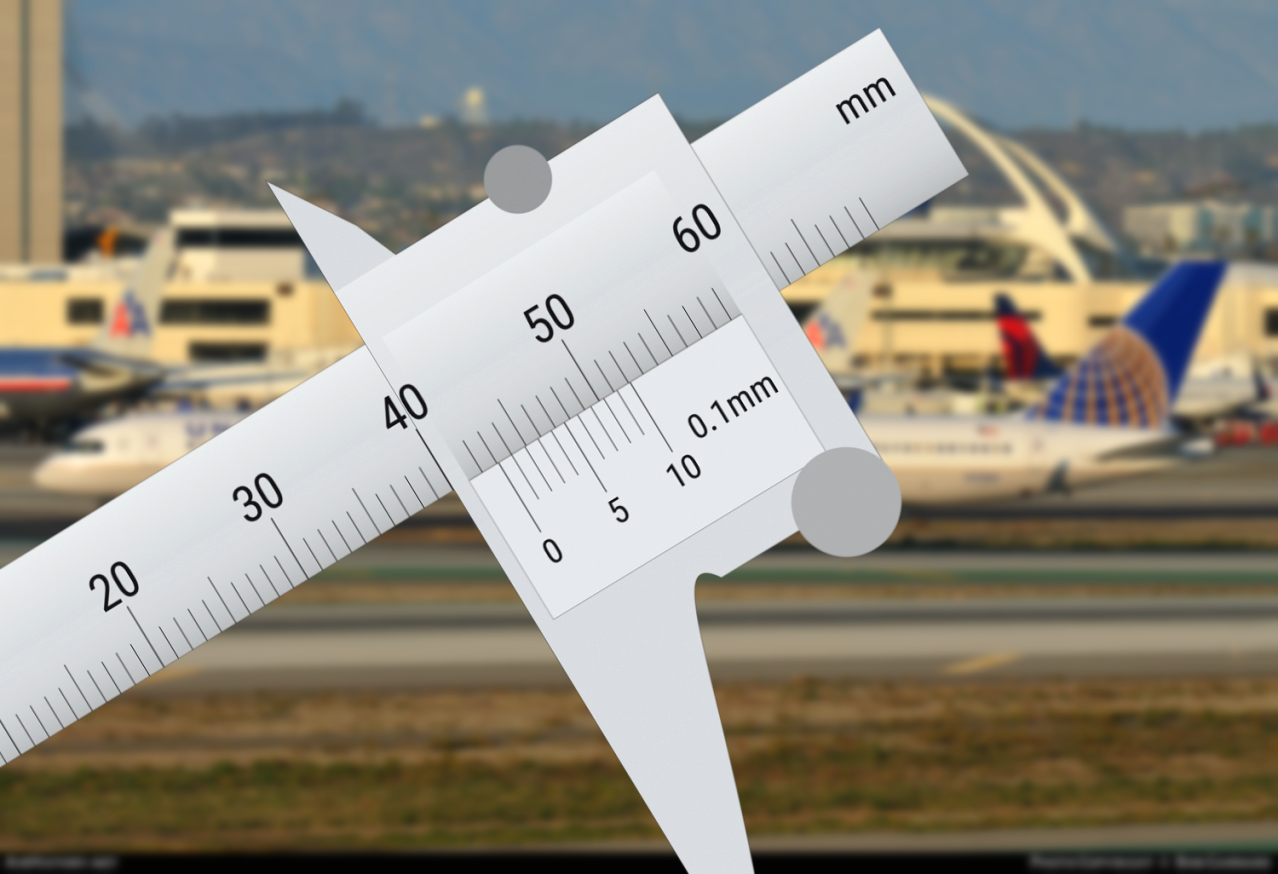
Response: 43.1 mm
